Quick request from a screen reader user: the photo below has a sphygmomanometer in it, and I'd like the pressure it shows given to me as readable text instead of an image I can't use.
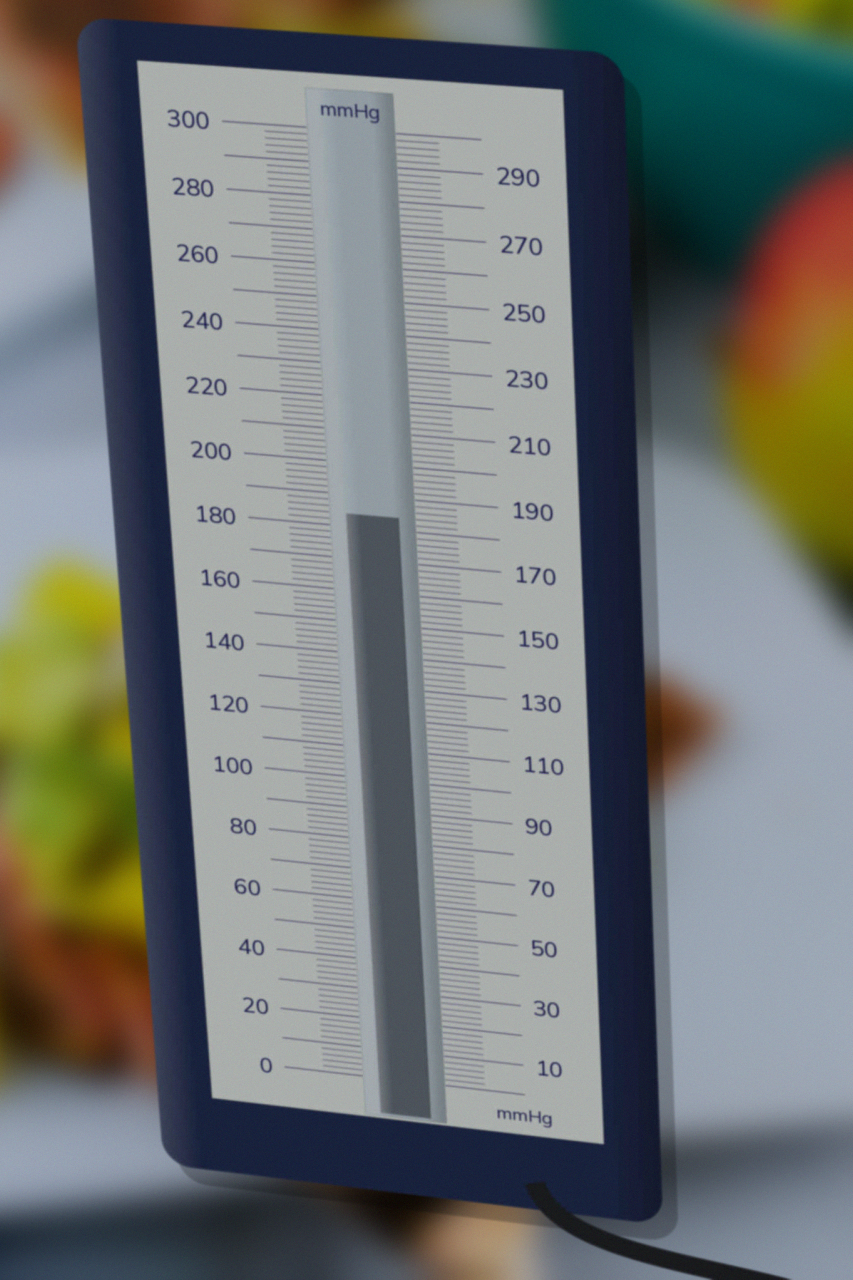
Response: 184 mmHg
